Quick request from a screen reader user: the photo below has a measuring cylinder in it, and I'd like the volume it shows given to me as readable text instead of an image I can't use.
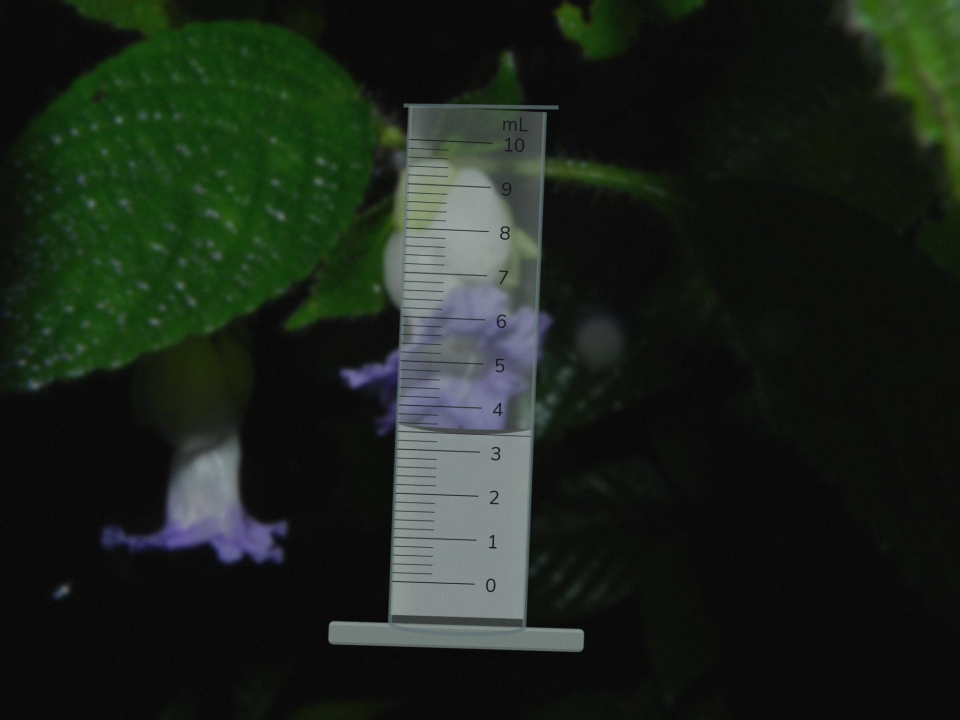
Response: 3.4 mL
